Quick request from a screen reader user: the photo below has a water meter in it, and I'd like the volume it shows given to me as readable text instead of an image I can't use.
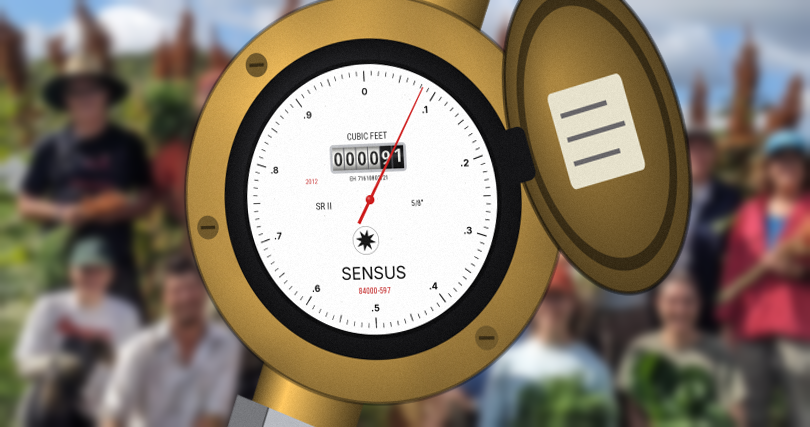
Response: 91.08 ft³
